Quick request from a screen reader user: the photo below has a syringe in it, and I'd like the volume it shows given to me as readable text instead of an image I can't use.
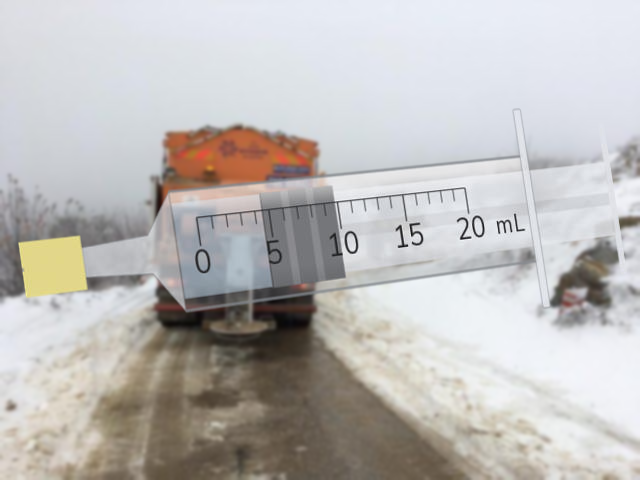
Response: 4.5 mL
